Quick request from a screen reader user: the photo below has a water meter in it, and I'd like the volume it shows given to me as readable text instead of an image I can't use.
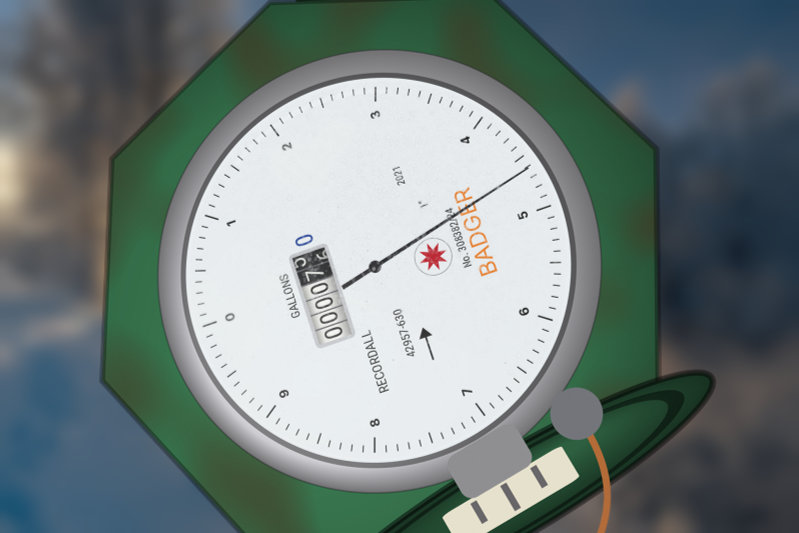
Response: 754.6 gal
